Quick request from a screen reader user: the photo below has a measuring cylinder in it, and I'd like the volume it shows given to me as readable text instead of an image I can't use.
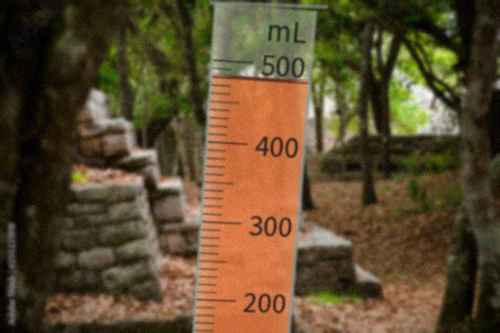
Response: 480 mL
